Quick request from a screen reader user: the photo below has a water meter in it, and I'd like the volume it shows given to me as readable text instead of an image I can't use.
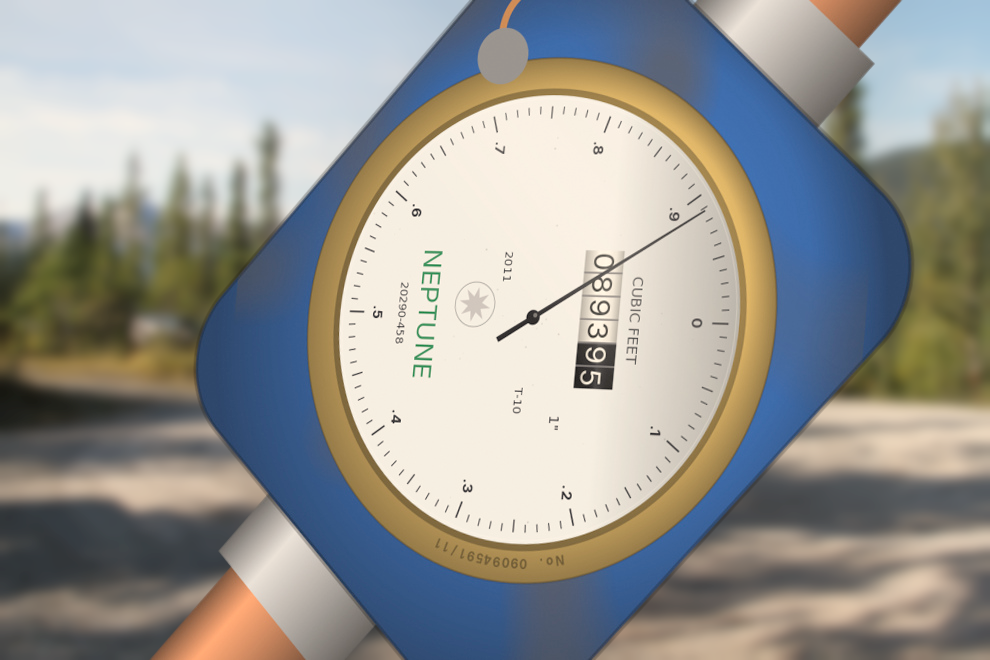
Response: 89394.91 ft³
